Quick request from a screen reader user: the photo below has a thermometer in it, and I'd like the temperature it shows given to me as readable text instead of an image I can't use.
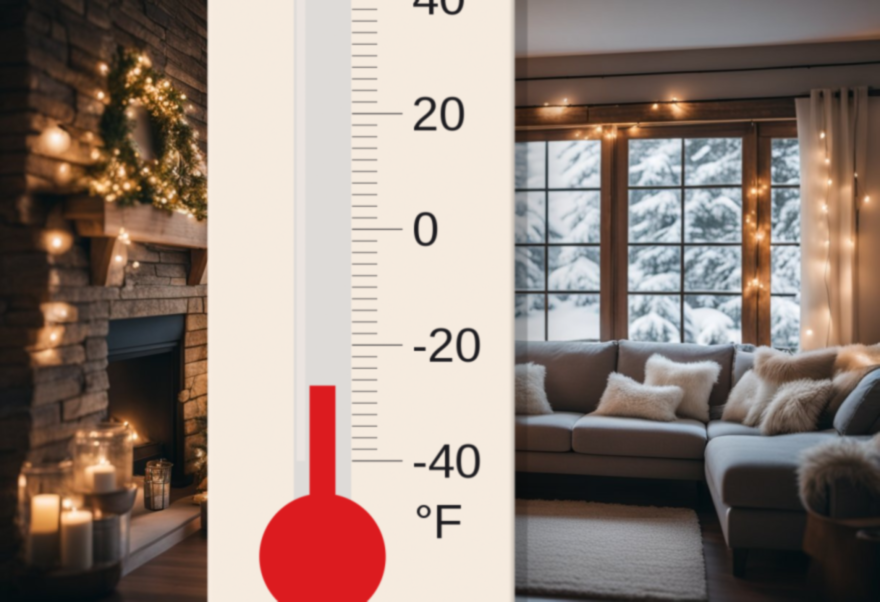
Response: -27 °F
